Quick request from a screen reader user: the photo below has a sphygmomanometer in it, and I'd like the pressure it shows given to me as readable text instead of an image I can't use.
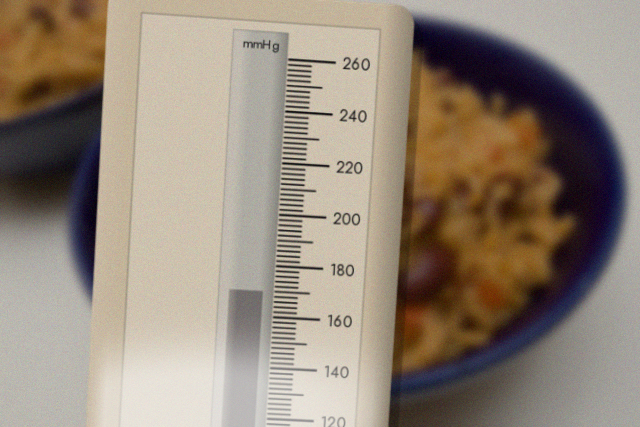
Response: 170 mmHg
